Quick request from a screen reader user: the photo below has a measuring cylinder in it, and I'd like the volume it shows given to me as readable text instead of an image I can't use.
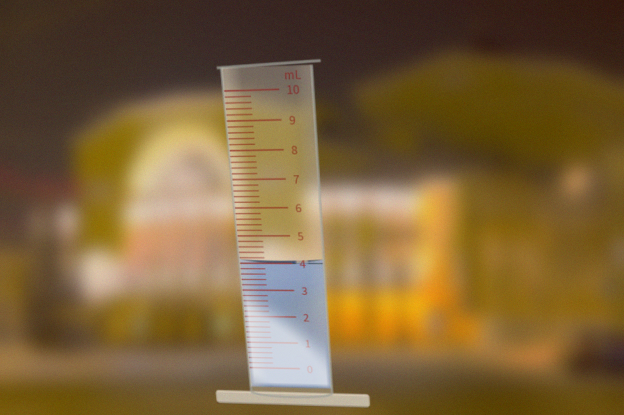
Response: 4 mL
